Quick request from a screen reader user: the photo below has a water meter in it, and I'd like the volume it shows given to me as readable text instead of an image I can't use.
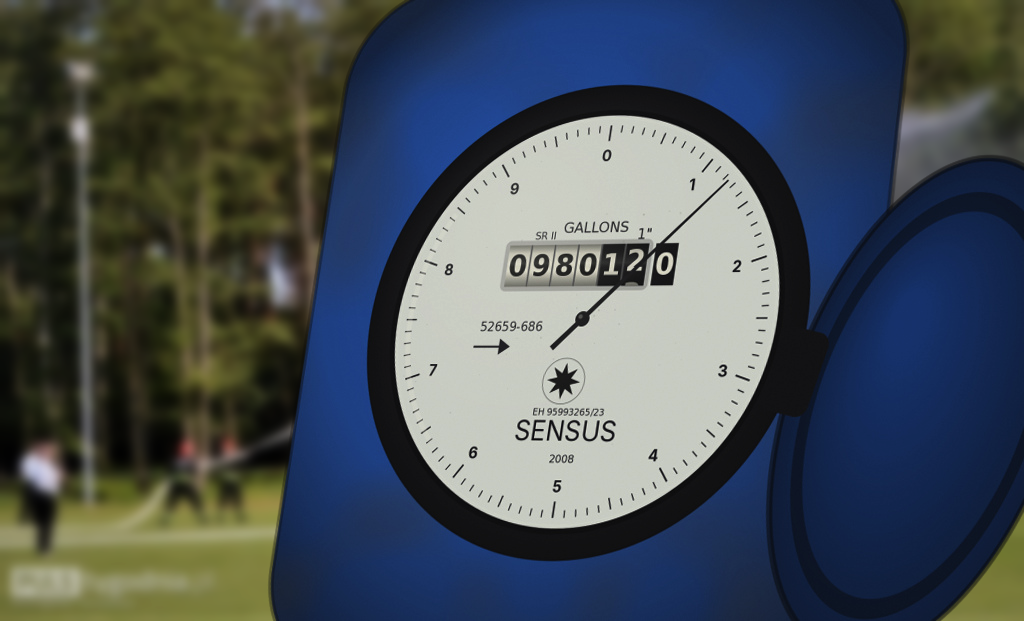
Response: 980121.2 gal
